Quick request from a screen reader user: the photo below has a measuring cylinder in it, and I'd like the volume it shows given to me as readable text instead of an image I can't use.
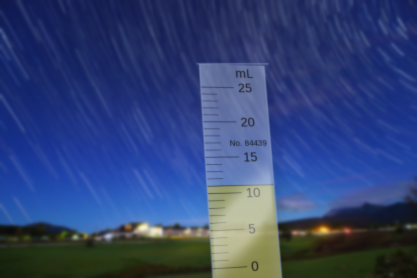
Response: 11 mL
